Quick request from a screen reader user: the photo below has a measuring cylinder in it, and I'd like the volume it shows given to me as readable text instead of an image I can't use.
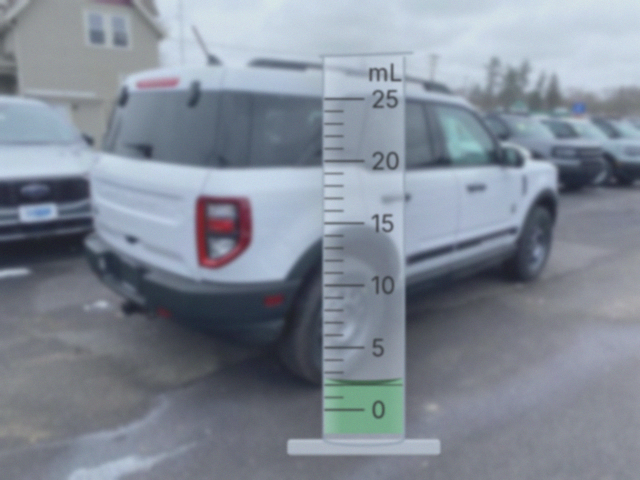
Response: 2 mL
